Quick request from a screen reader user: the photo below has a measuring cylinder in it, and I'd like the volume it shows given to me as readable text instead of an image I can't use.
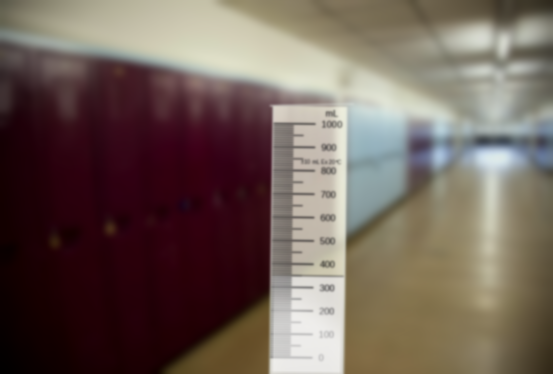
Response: 350 mL
